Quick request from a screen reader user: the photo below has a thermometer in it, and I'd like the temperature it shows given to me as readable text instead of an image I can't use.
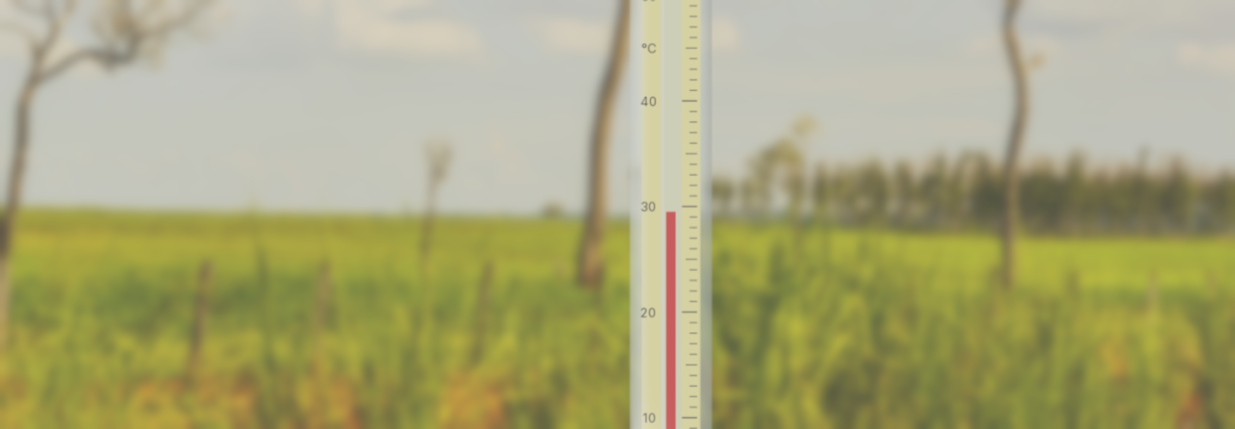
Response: 29.5 °C
